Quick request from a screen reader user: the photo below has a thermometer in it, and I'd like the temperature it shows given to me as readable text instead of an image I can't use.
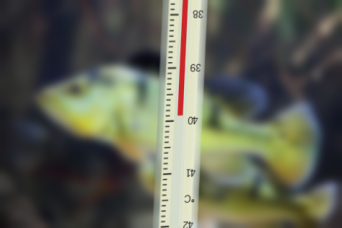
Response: 39.9 °C
